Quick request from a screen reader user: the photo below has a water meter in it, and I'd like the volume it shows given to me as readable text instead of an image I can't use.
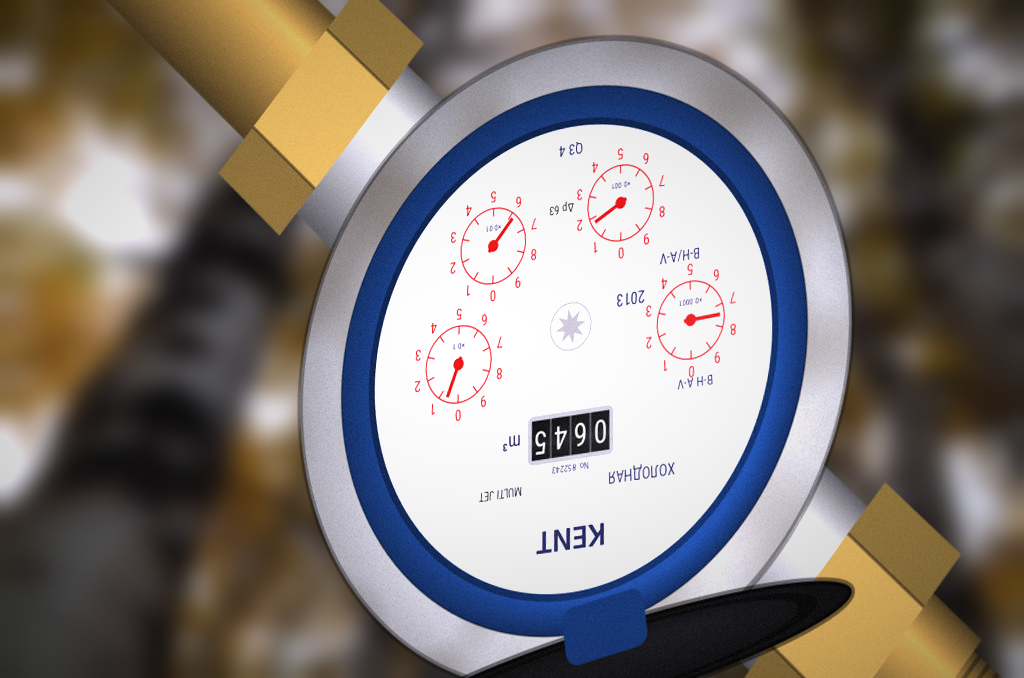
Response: 645.0617 m³
